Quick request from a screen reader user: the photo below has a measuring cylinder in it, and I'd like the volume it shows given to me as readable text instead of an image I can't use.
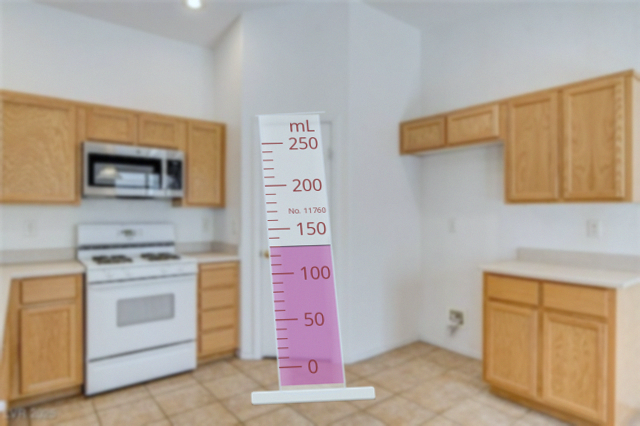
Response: 130 mL
